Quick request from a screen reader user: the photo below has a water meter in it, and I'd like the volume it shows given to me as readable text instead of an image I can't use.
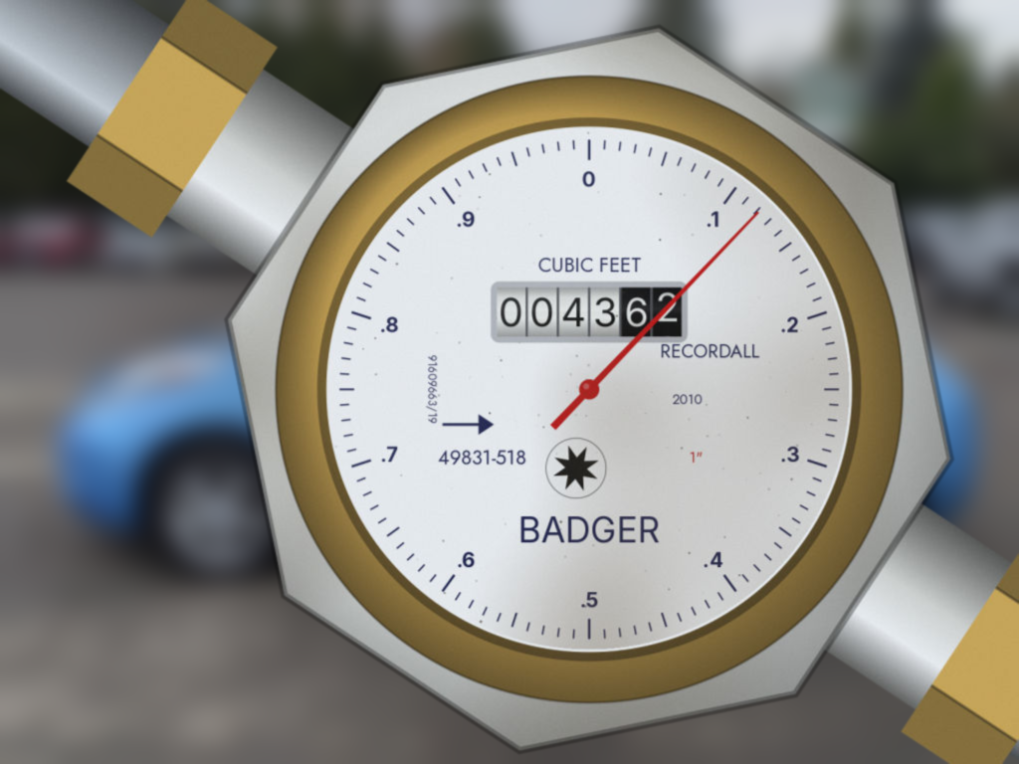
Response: 4362.12 ft³
